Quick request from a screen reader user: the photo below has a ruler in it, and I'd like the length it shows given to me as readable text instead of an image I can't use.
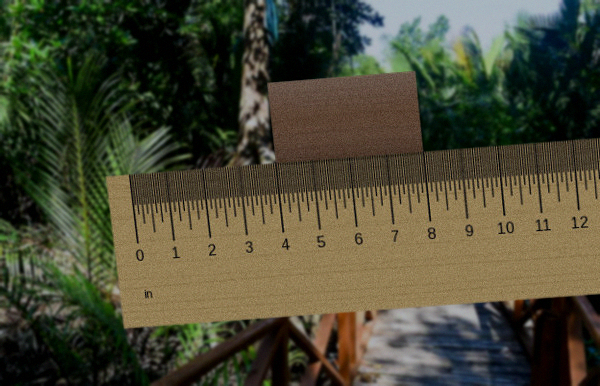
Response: 4 in
